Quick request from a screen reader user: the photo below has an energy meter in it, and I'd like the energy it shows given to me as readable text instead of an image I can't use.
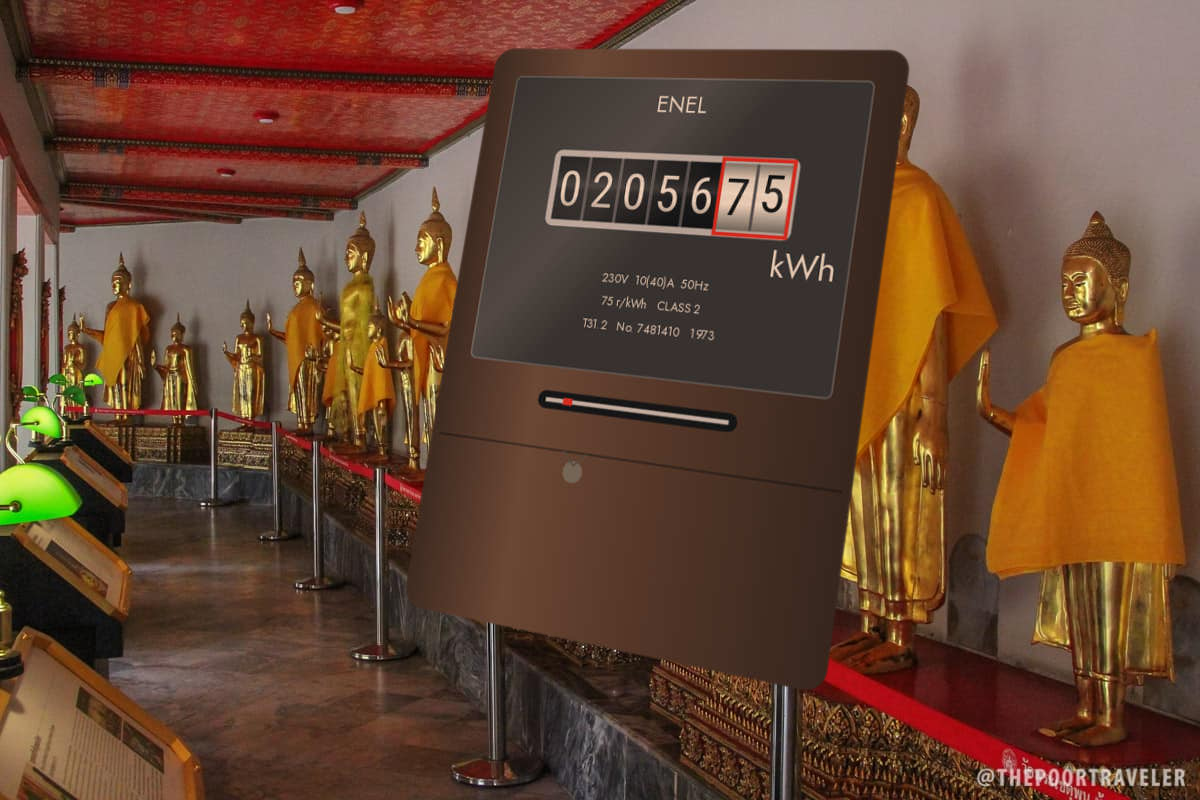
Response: 2056.75 kWh
